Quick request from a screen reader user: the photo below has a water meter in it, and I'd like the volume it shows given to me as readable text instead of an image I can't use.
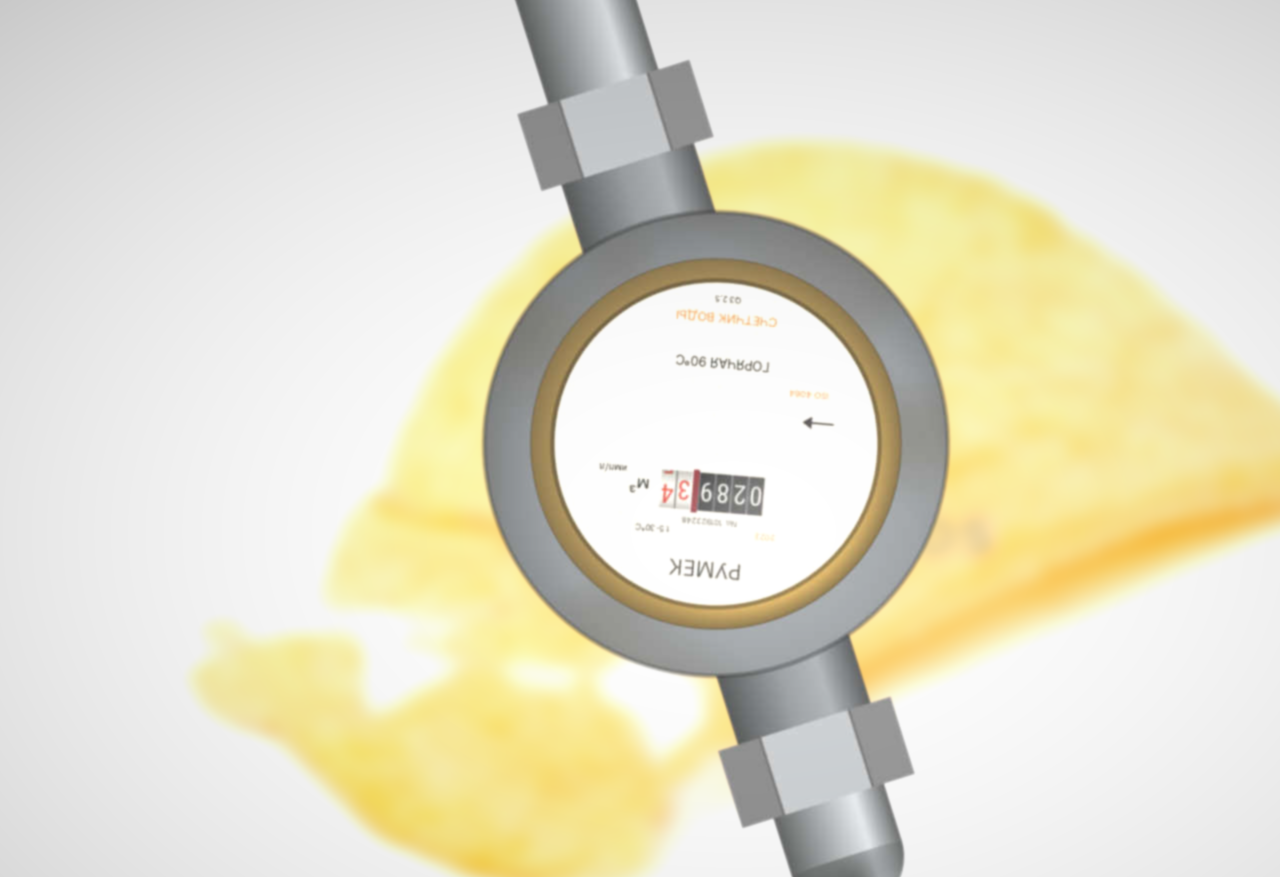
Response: 289.34 m³
